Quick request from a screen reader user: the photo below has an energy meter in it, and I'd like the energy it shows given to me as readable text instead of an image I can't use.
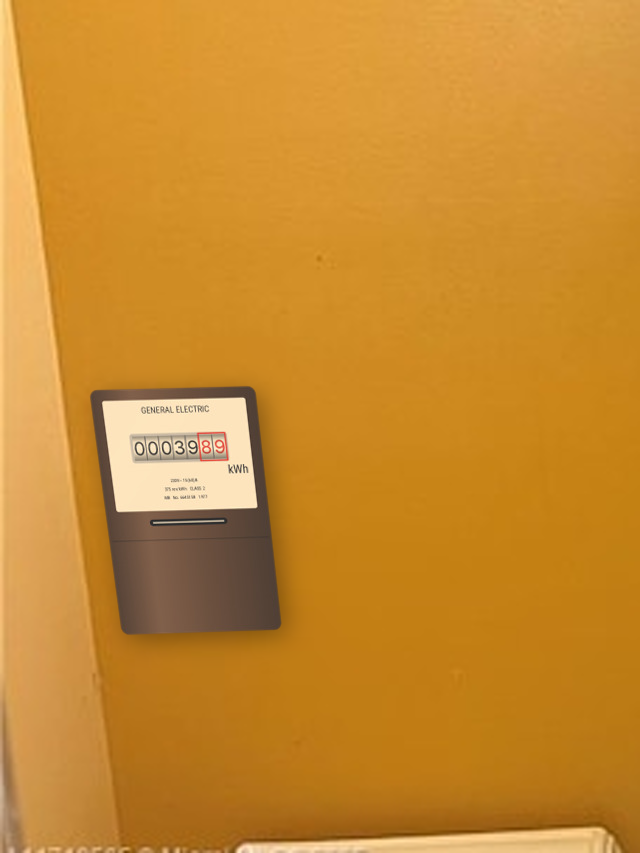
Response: 39.89 kWh
